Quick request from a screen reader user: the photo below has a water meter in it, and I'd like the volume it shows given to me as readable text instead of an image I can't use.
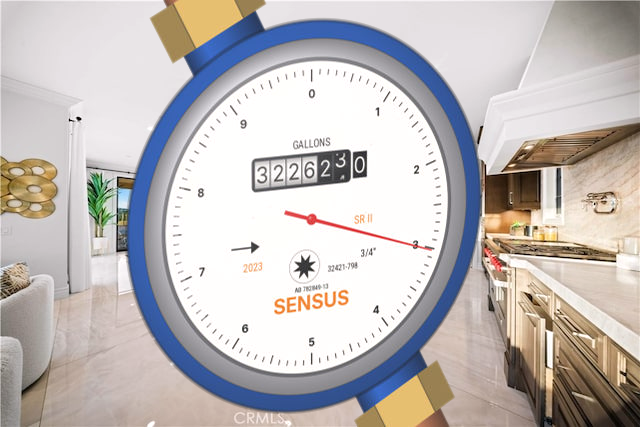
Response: 3226233.0 gal
